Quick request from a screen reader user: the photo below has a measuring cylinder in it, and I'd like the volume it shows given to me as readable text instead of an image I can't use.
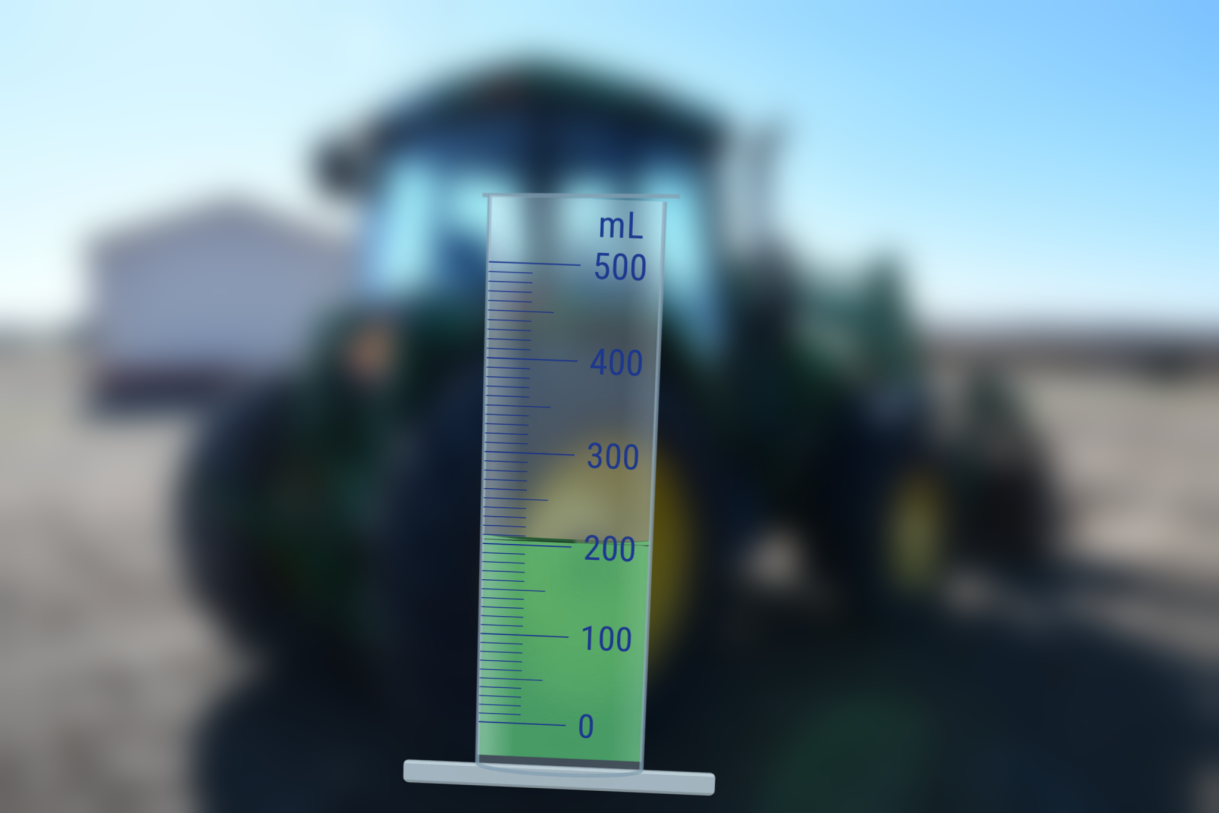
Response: 205 mL
